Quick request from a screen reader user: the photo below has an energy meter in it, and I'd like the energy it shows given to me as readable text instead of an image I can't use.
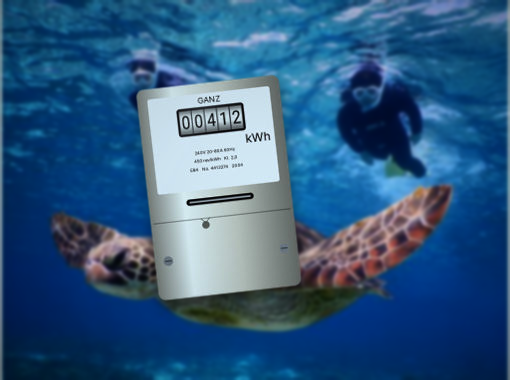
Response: 412 kWh
